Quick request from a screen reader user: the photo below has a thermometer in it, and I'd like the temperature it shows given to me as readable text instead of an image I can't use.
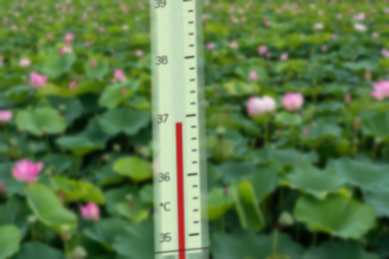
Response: 36.9 °C
